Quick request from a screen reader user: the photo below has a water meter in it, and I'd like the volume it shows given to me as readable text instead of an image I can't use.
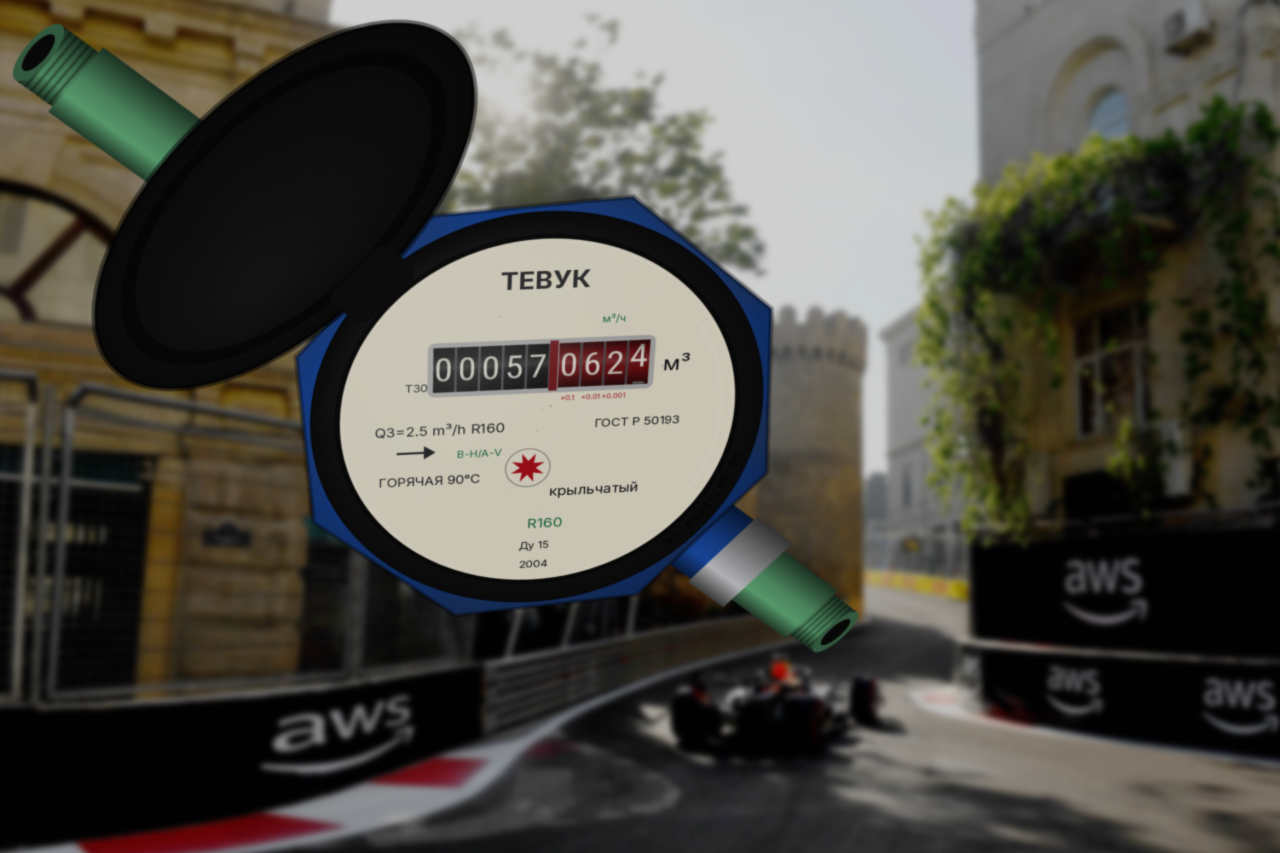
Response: 57.0624 m³
